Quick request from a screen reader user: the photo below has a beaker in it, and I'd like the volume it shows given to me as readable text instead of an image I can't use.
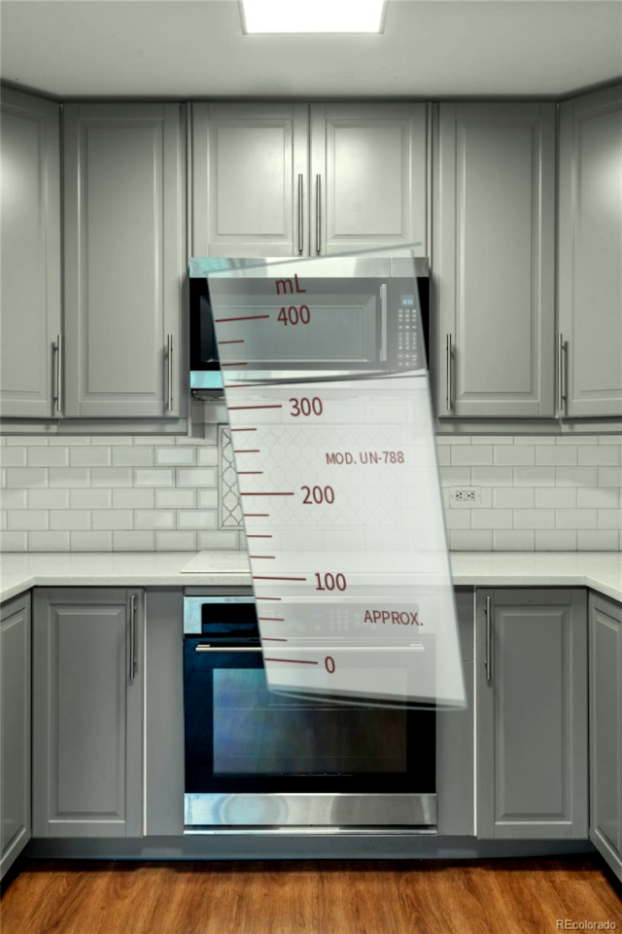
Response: 325 mL
